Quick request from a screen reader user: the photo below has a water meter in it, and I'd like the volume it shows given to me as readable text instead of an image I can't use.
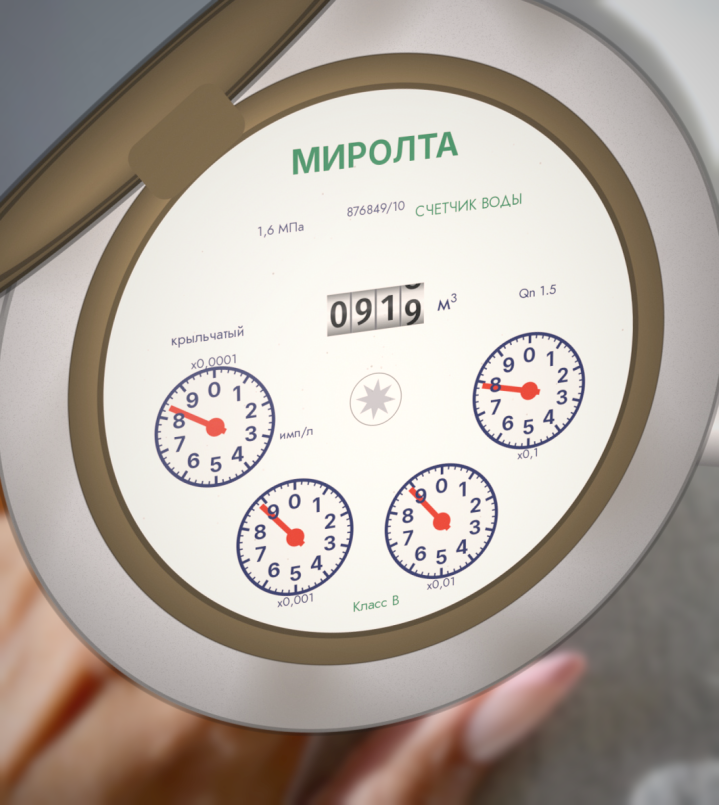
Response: 918.7888 m³
